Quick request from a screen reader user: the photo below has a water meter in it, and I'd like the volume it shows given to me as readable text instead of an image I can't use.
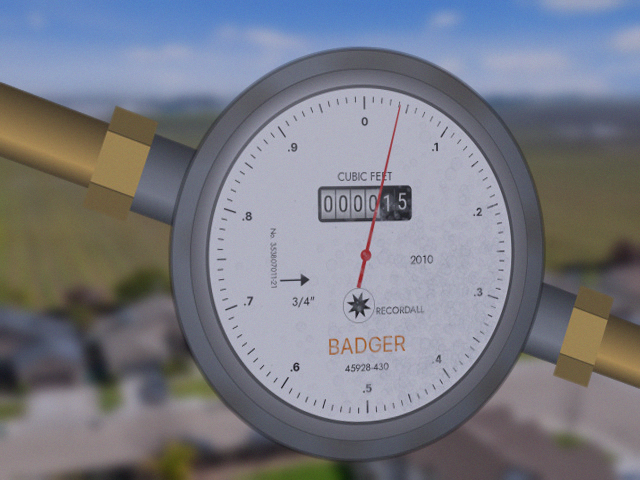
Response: 15.04 ft³
